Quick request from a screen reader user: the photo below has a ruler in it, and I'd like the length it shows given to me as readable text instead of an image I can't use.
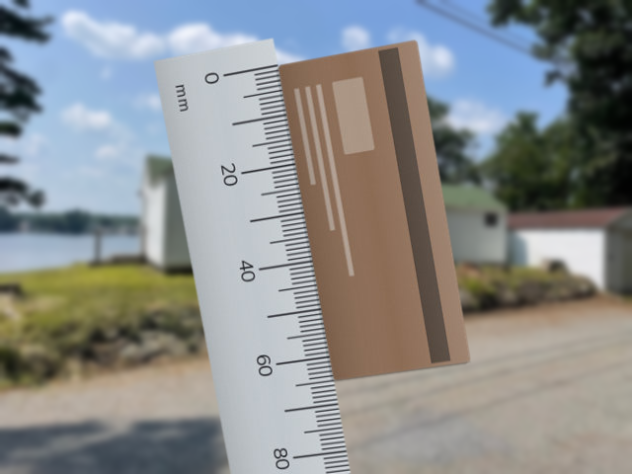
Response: 65 mm
